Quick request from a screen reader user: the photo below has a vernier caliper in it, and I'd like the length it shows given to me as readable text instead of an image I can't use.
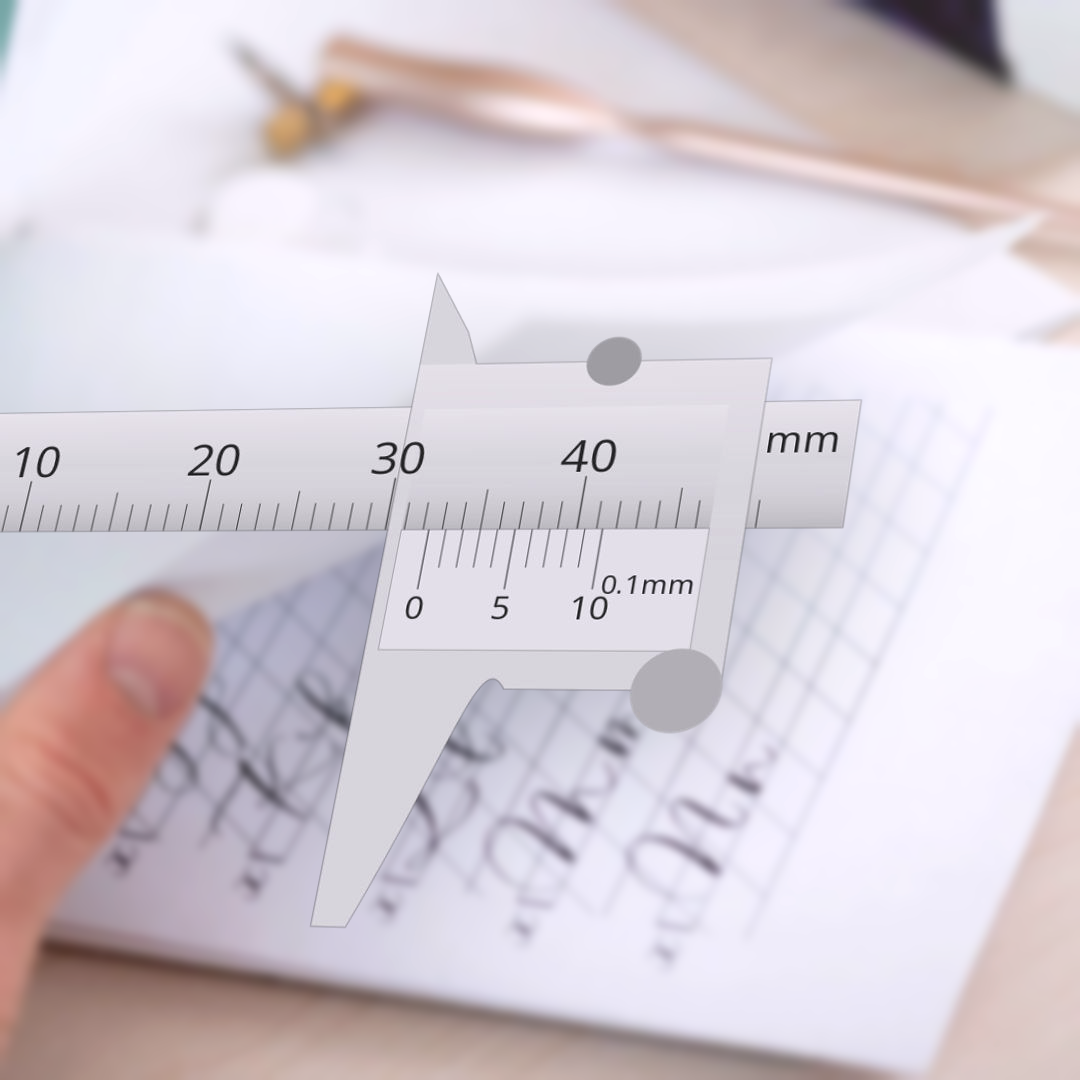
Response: 32.3 mm
